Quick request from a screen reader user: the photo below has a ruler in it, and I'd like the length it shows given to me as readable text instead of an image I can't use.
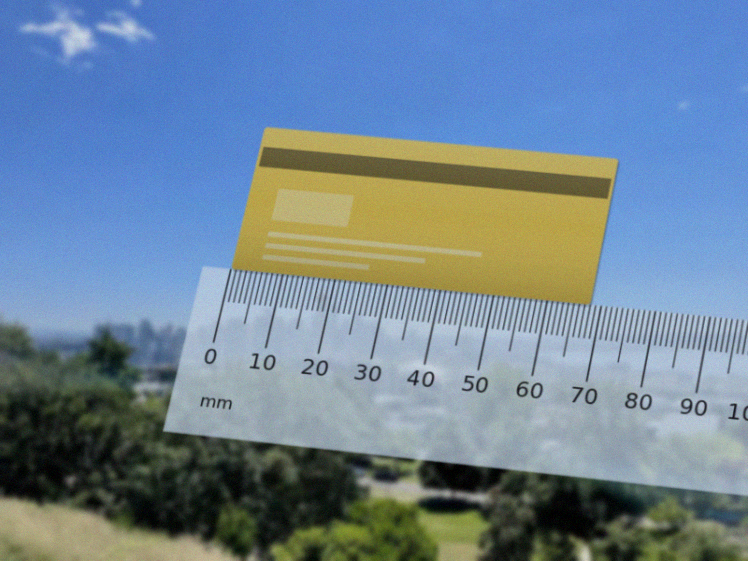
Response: 68 mm
